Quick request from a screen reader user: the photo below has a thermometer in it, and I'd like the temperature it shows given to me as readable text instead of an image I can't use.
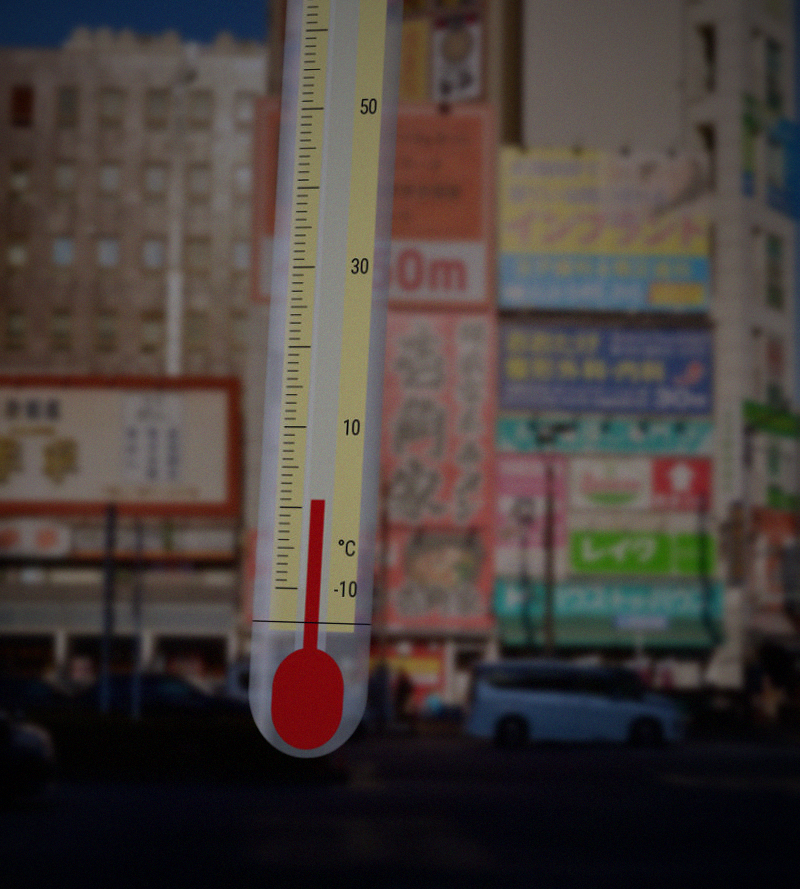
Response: 1 °C
